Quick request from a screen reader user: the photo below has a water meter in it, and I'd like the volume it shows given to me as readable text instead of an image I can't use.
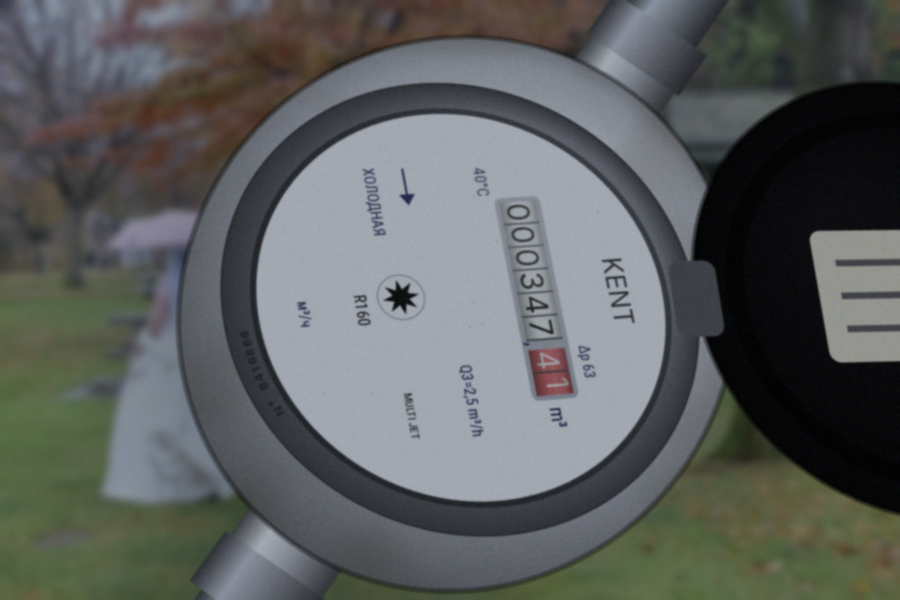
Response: 347.41 m³
